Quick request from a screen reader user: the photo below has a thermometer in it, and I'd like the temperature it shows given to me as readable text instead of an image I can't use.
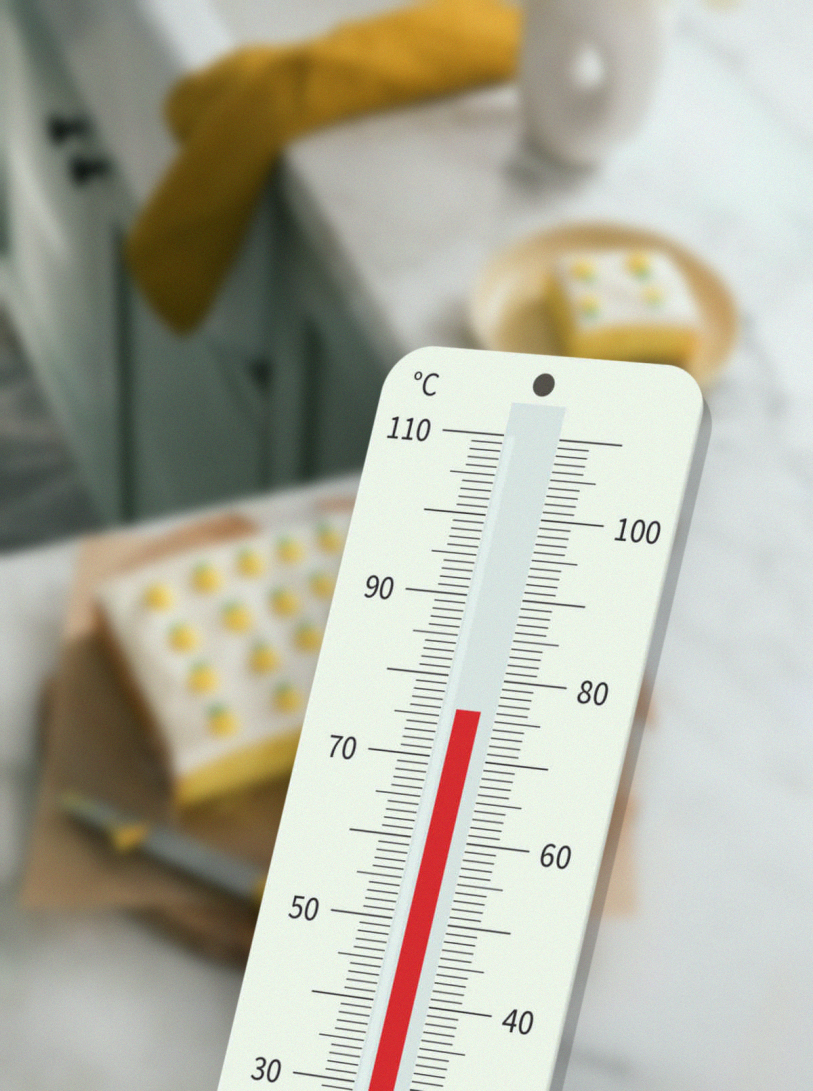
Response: 76 °C
